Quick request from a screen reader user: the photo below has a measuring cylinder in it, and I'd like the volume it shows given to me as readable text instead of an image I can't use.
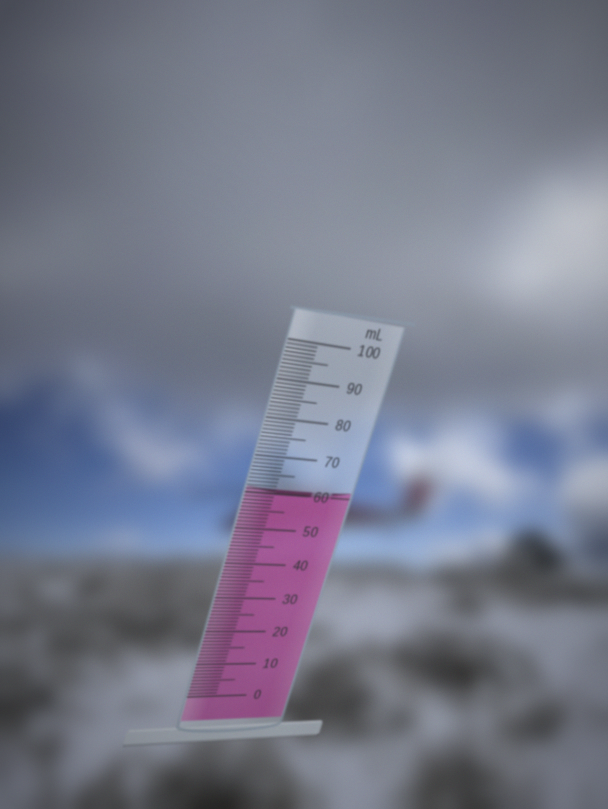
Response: 60 mL
